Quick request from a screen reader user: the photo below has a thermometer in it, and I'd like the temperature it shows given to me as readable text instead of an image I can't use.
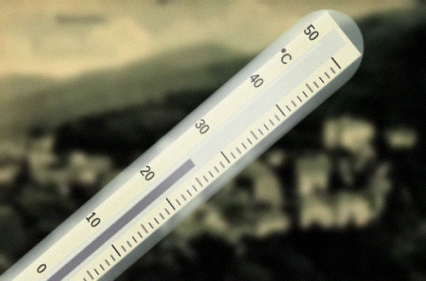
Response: 26 °C
